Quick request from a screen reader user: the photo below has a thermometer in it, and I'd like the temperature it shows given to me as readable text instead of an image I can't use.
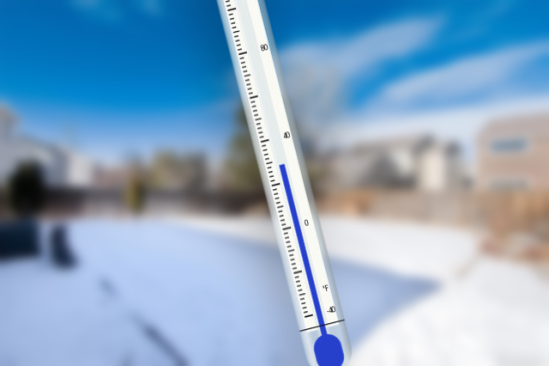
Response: 28 °F
